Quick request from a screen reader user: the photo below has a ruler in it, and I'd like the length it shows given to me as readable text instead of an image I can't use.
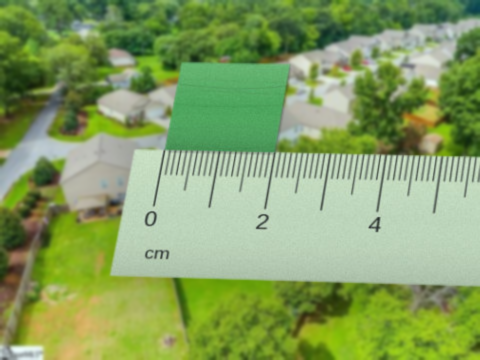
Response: 2 cm
